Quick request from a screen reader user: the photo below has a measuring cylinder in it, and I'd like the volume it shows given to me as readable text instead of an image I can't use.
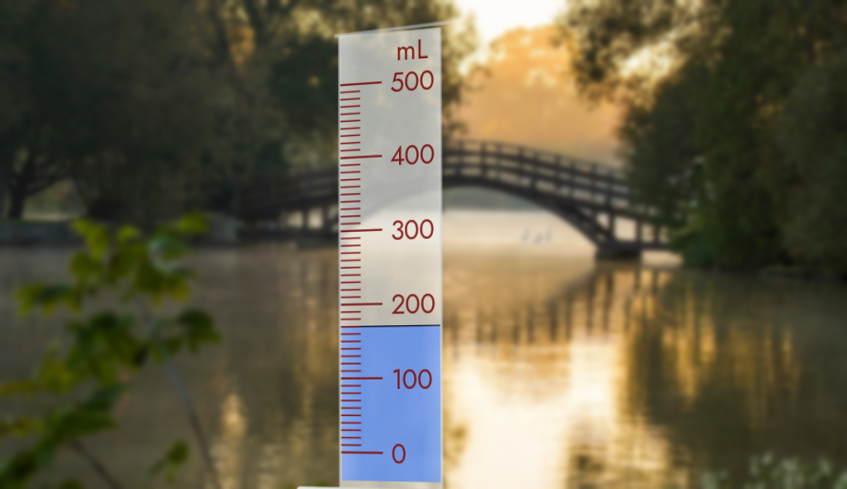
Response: 170 mL
